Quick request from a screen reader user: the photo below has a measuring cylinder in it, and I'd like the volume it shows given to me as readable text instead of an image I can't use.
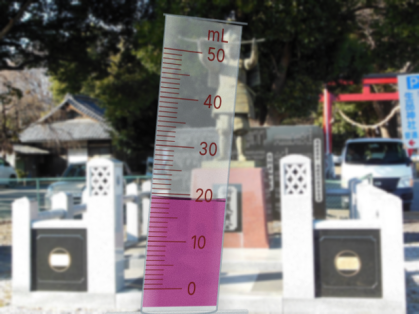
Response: 19 mL
